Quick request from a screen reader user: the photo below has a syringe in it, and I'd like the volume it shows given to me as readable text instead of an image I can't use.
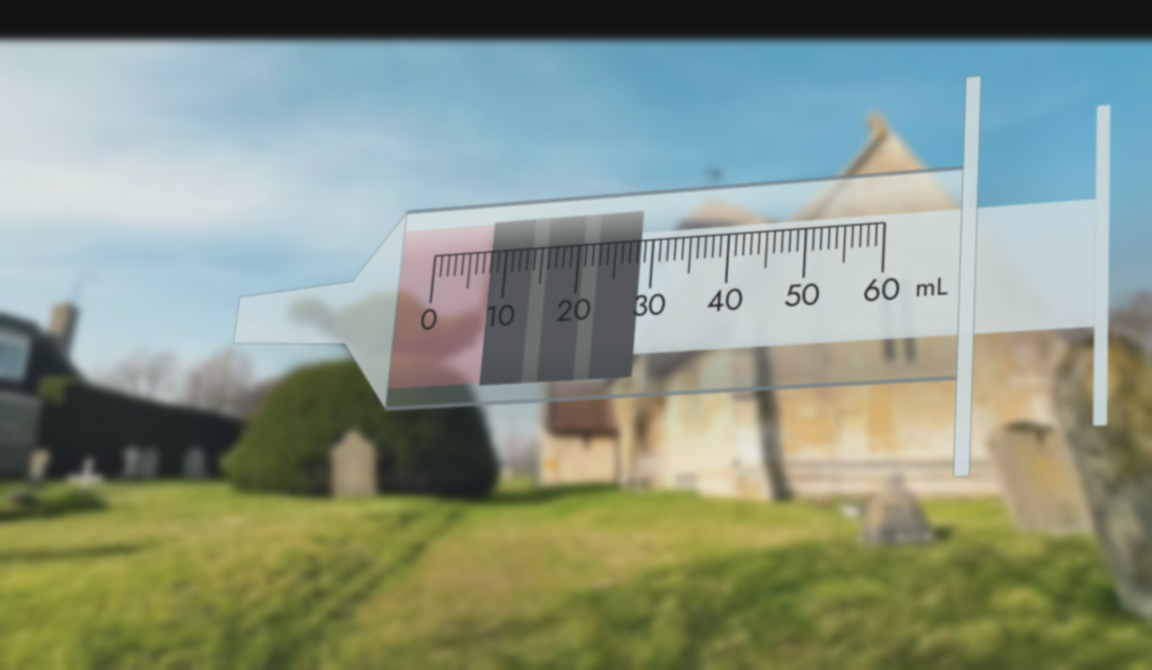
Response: 8 mL
